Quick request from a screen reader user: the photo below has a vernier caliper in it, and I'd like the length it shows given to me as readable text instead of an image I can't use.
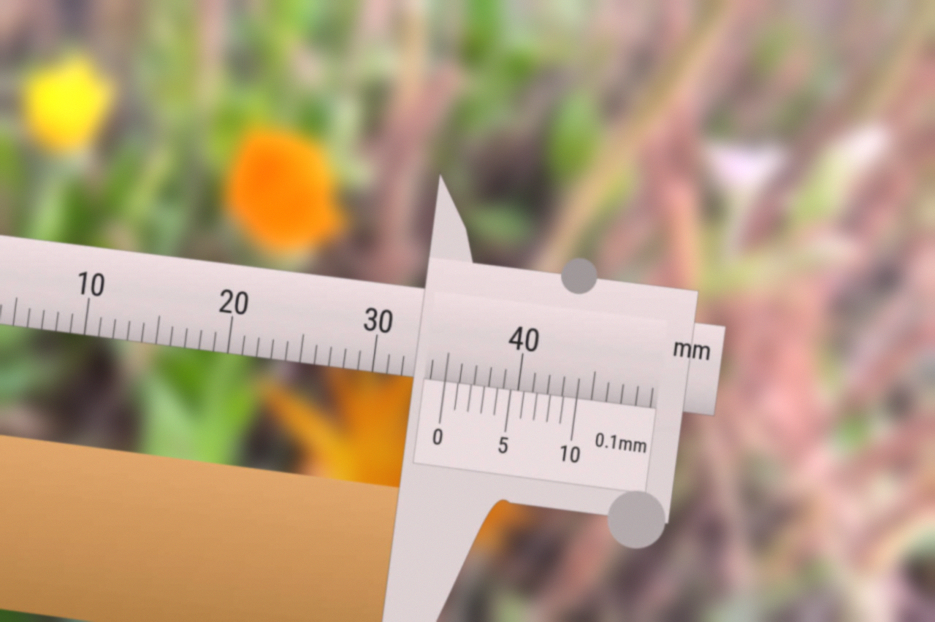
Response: 35.0 mm
